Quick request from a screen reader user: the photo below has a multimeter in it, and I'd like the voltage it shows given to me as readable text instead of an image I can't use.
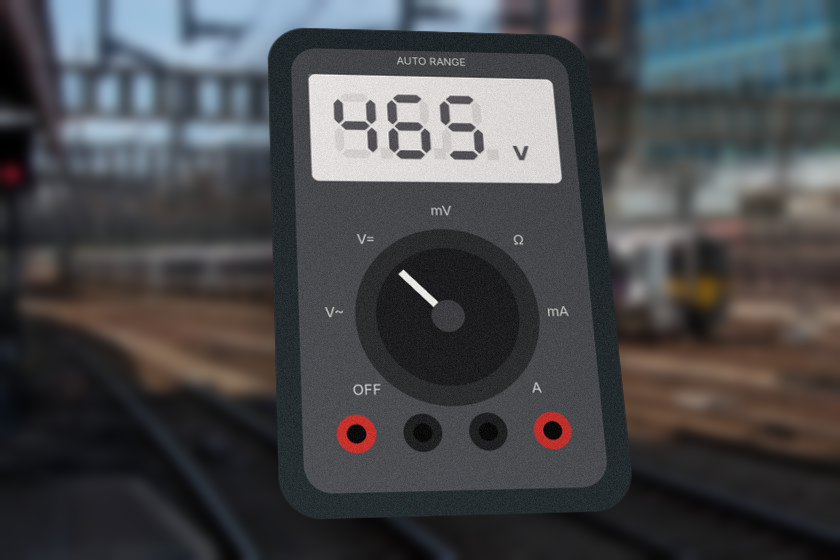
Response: 465 V
